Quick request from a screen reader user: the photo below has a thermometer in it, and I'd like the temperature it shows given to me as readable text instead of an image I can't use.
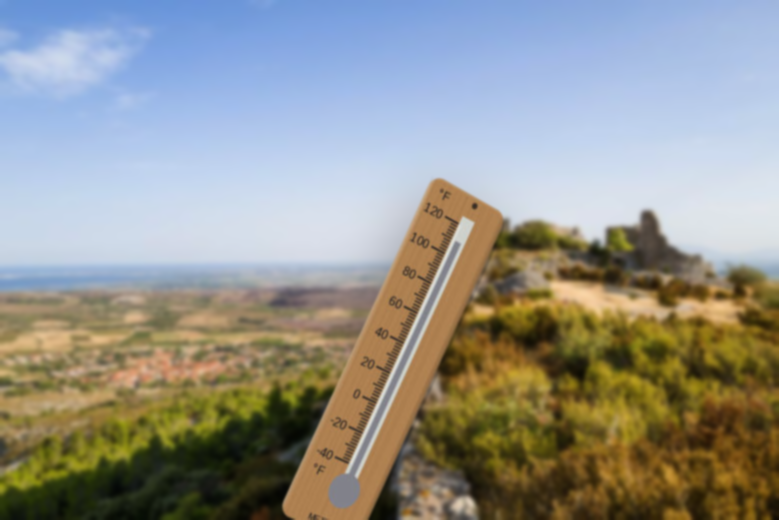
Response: 110 °F
